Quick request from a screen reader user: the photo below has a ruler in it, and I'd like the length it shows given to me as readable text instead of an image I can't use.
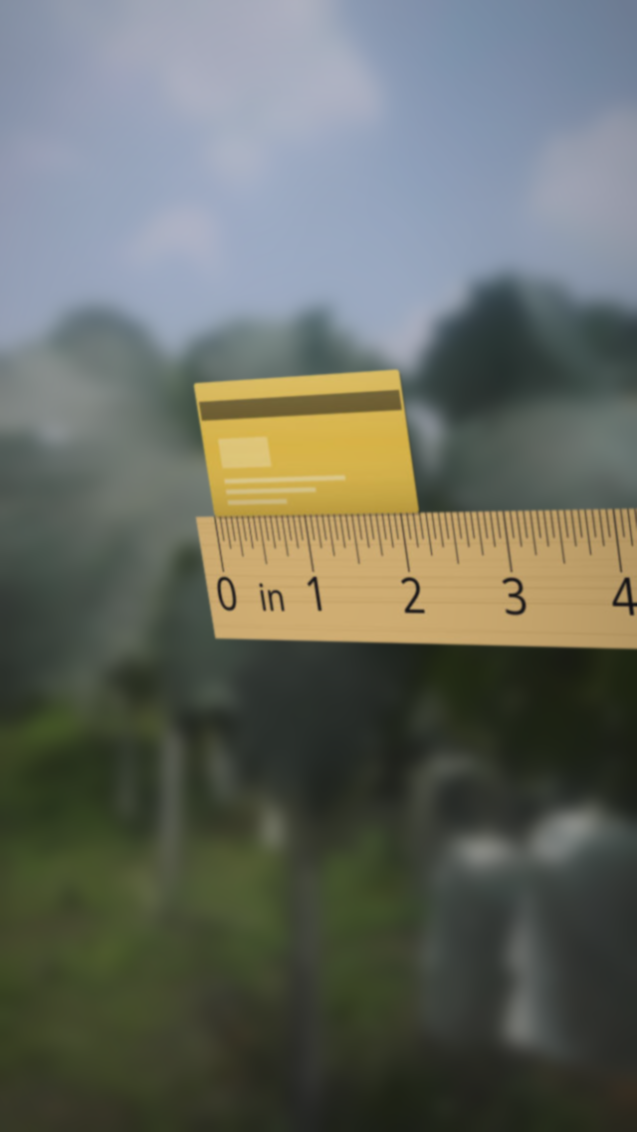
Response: 2.1875 in
